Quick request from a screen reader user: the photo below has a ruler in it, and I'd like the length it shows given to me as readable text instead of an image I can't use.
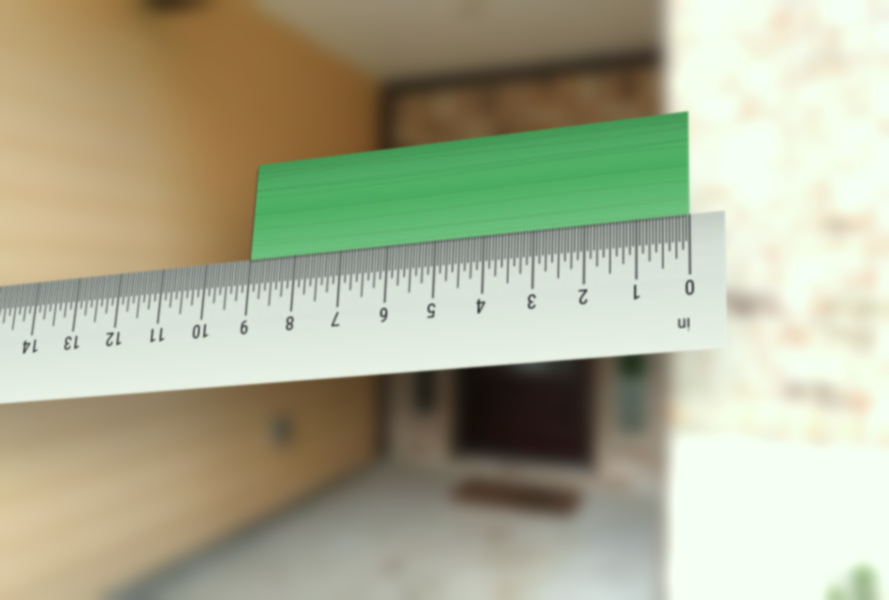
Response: 9 in
